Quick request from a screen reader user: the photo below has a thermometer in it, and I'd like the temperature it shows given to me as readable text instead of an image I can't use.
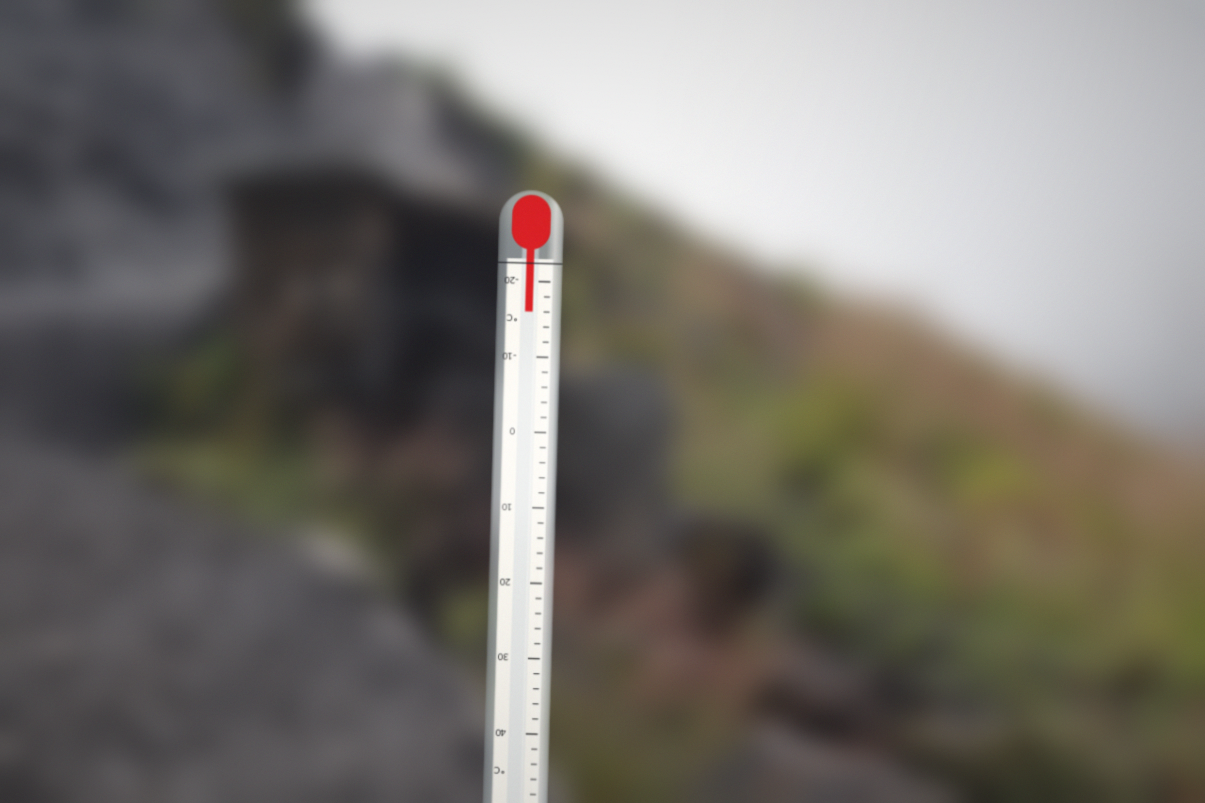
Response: -16 °C
